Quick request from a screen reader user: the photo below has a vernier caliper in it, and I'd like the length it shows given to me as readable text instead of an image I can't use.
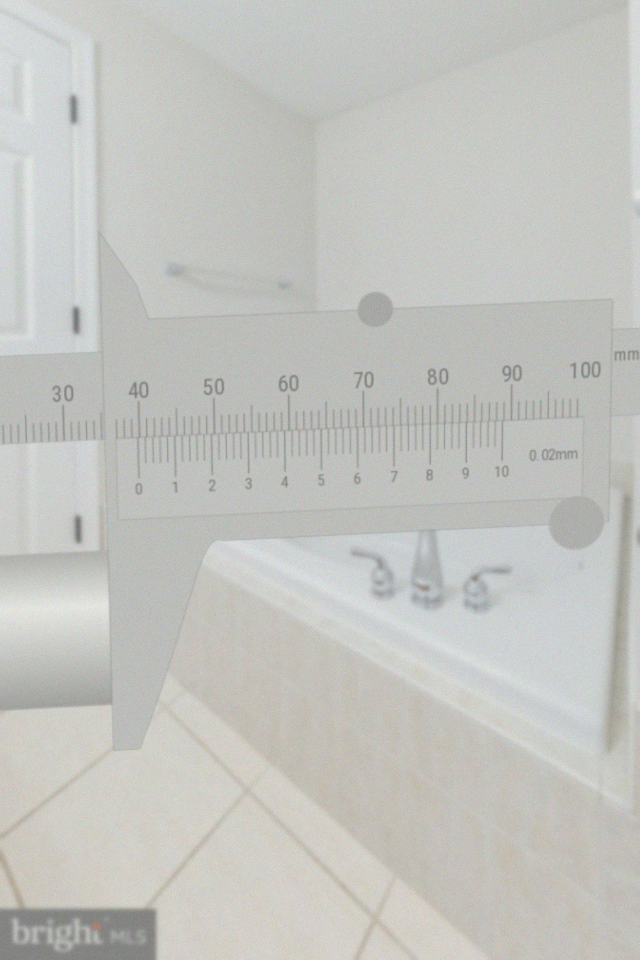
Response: 39.8 mm
